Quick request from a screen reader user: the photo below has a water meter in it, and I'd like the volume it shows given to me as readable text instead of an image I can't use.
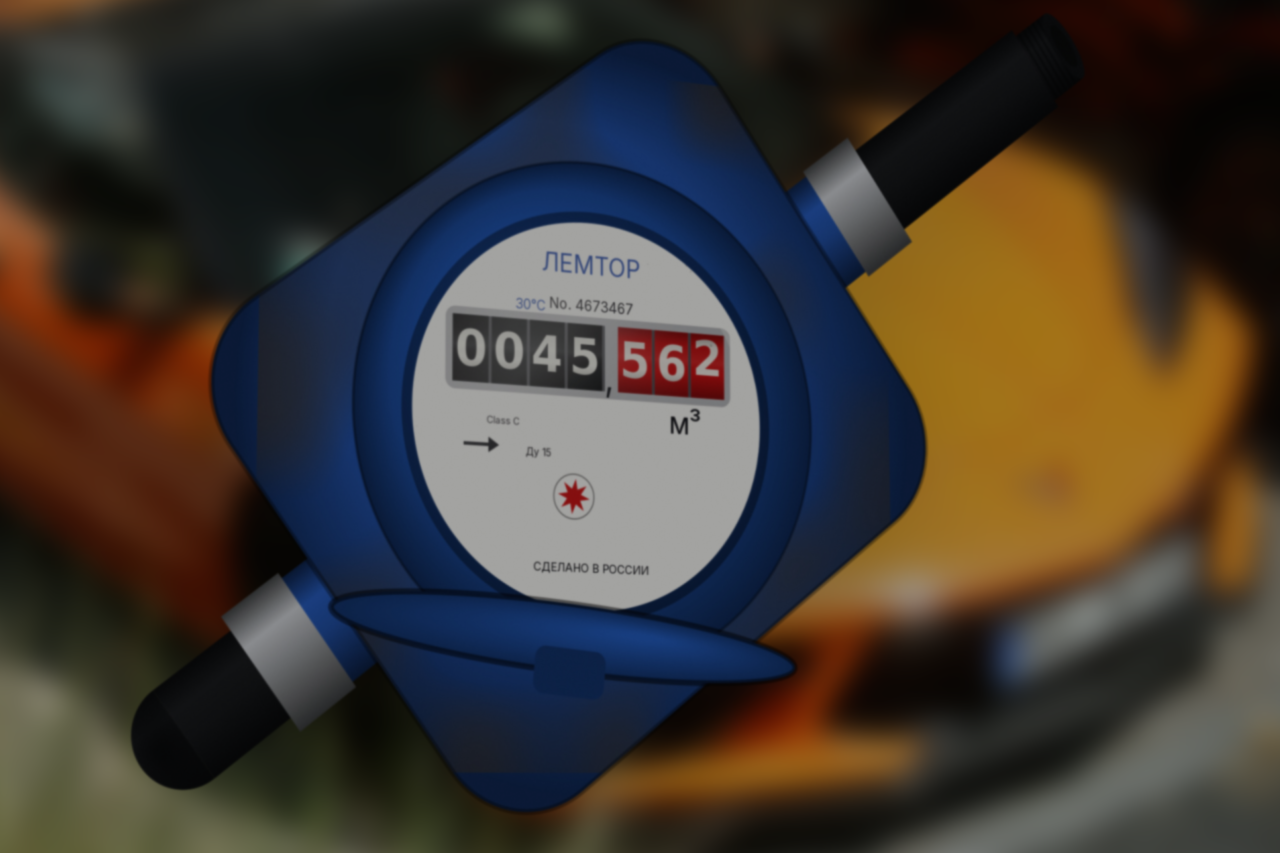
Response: 45.562 m³
